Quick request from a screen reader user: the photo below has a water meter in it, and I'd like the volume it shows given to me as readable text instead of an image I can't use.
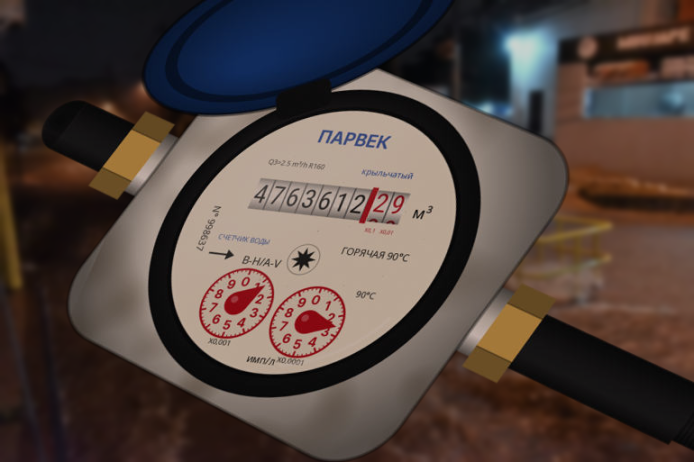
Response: 4763612.2912 m³
